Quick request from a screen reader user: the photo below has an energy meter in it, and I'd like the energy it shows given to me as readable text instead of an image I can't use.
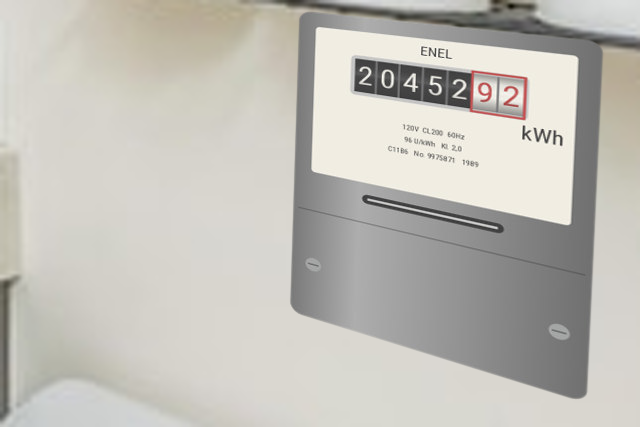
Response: 20452.92 kWh
